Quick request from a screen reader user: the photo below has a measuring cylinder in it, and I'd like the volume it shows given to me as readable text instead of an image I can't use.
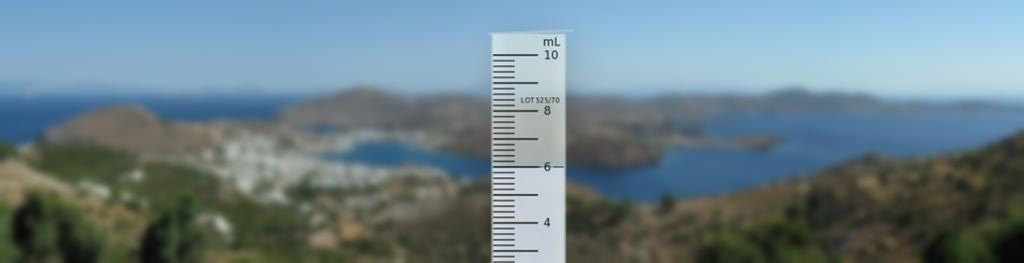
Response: 6 mL
